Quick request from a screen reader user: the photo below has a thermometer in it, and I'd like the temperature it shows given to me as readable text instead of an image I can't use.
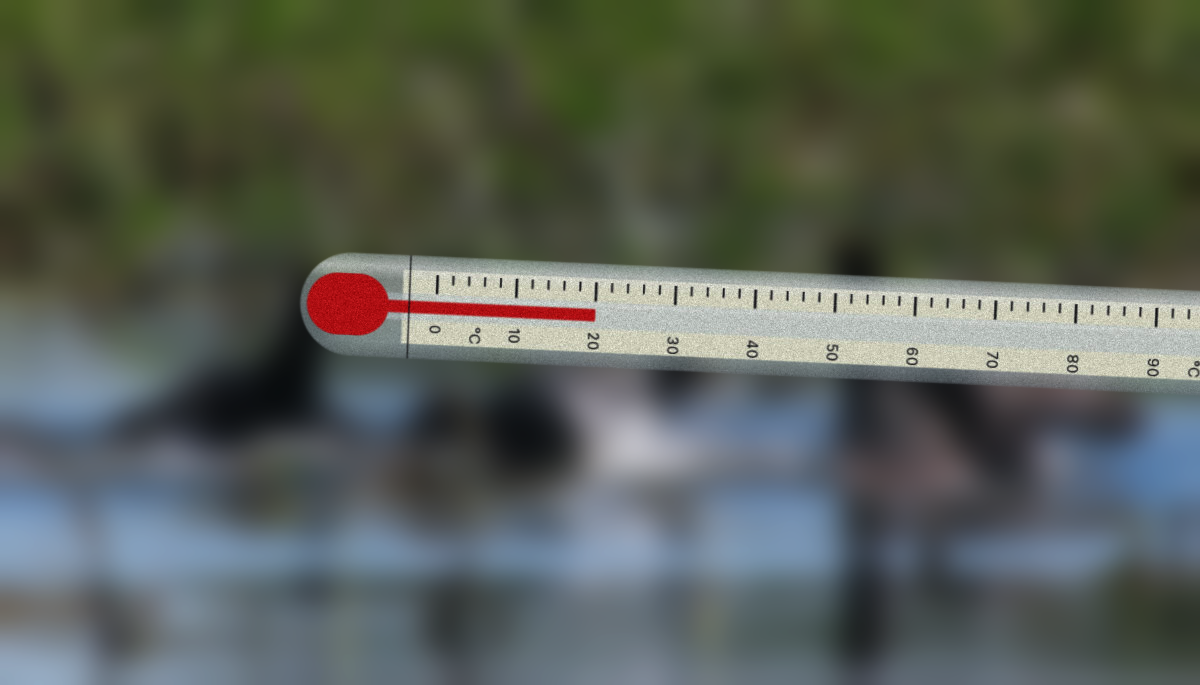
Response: 20 °C
